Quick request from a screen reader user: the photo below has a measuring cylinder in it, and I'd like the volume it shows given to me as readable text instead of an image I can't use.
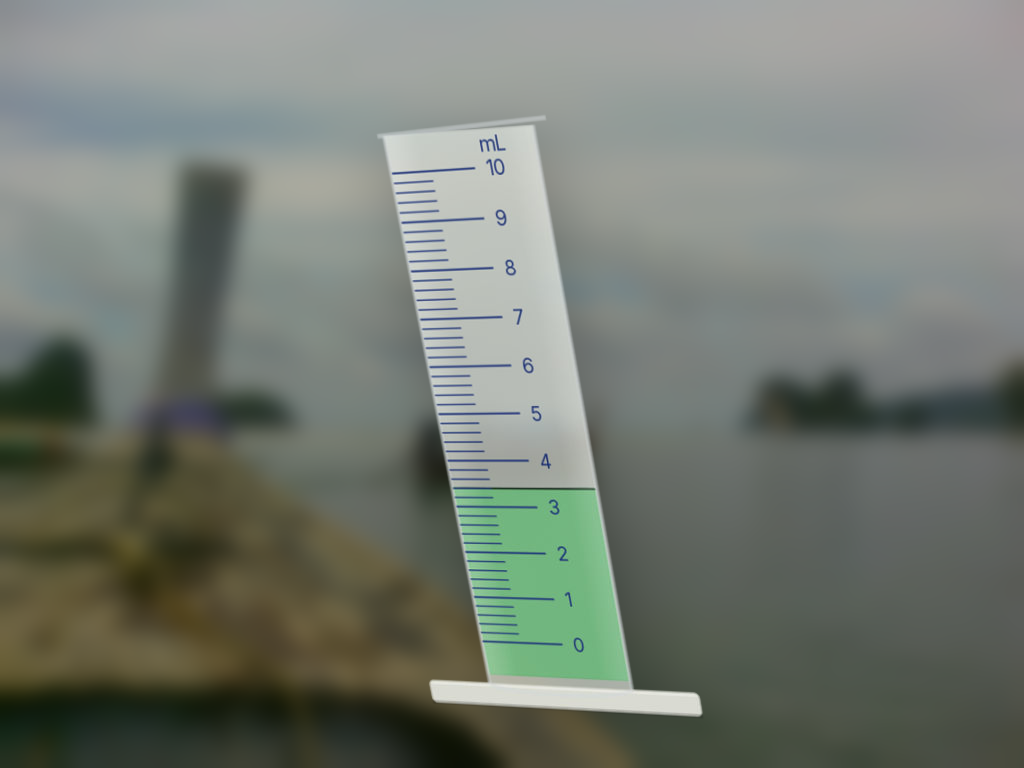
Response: 3.4 mL
